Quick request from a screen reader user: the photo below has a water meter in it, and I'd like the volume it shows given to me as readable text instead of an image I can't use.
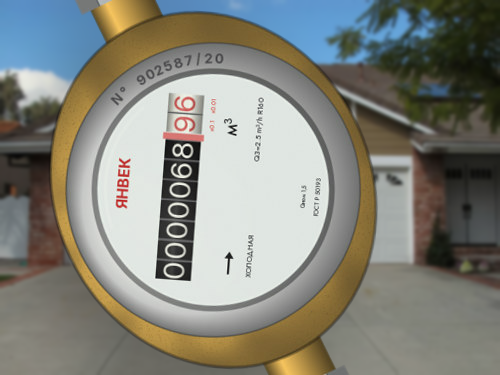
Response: 68.96 m³
